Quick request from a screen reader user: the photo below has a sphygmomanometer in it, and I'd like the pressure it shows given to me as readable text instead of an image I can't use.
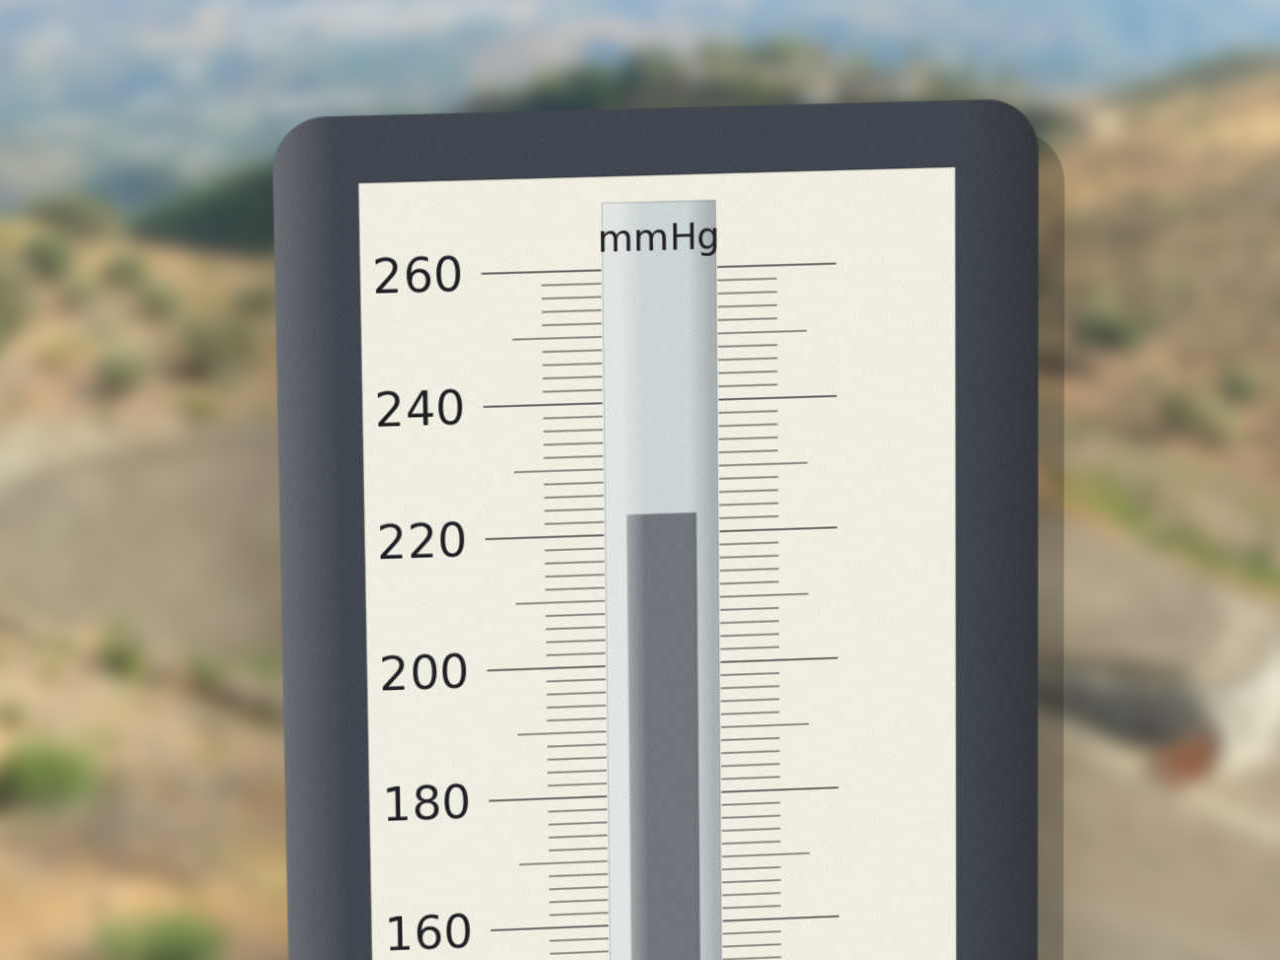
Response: 223 mmHg
